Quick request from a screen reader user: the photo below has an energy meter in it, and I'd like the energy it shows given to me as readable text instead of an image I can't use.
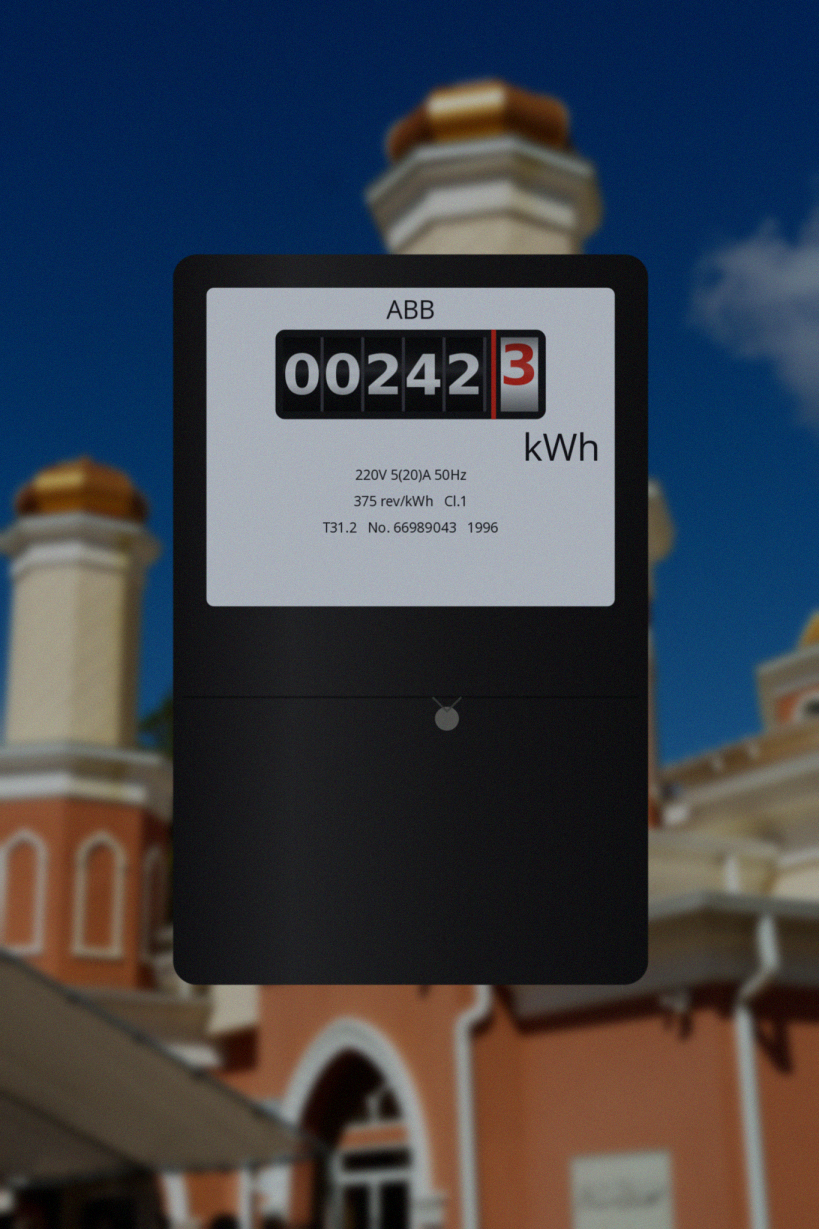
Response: 242.3 kWh
